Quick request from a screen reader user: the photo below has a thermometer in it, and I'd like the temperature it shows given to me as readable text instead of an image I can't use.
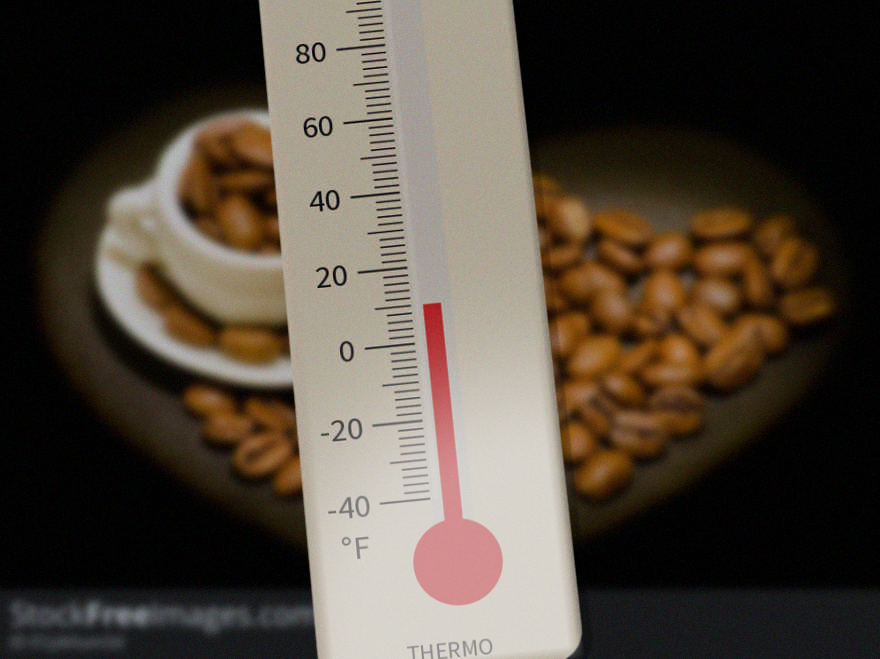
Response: 10 °F
